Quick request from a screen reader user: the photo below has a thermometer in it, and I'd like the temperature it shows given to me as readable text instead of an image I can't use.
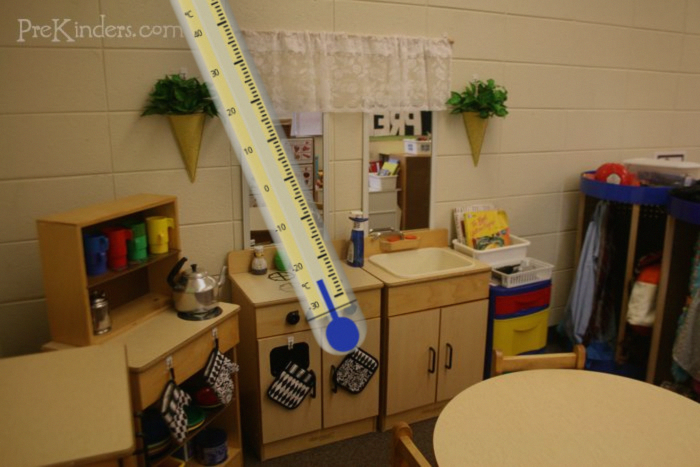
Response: -25 °C
